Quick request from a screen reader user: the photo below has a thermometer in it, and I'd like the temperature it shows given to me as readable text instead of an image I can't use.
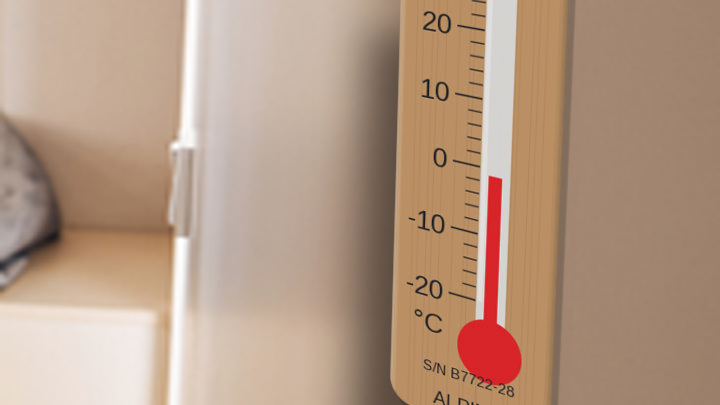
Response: -1 °C
